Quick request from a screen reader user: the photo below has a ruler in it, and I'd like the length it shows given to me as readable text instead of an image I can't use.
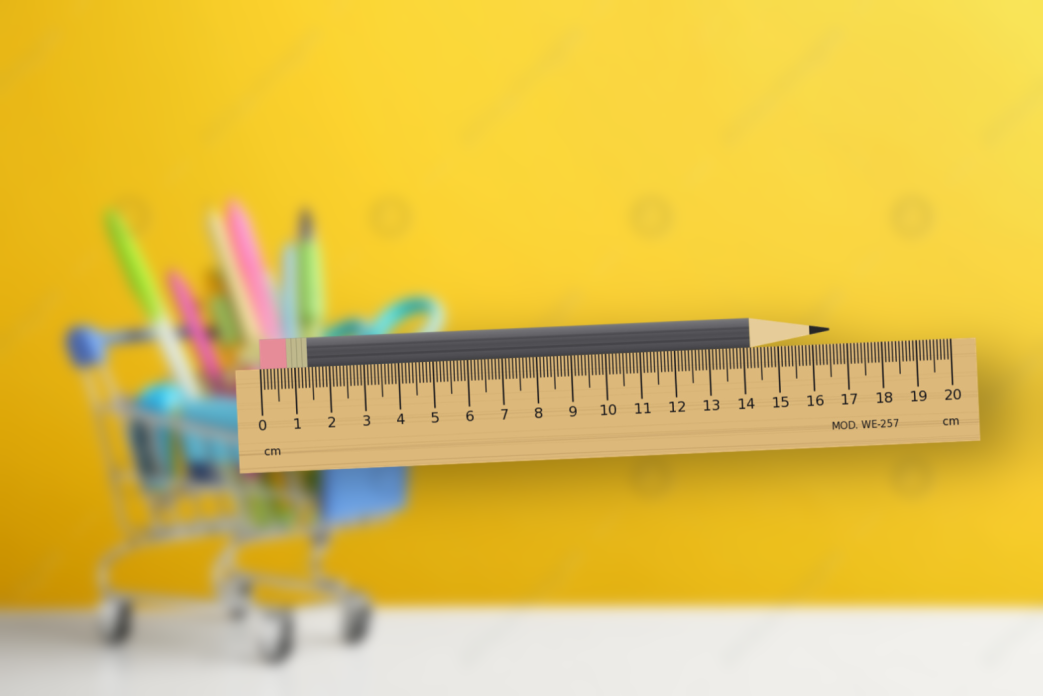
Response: 16.5 cm
